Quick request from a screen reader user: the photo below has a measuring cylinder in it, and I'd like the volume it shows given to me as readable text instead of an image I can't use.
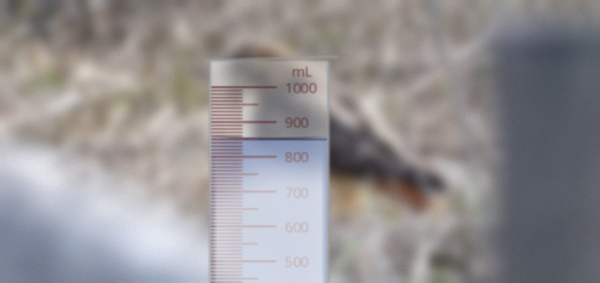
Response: 850 mL
